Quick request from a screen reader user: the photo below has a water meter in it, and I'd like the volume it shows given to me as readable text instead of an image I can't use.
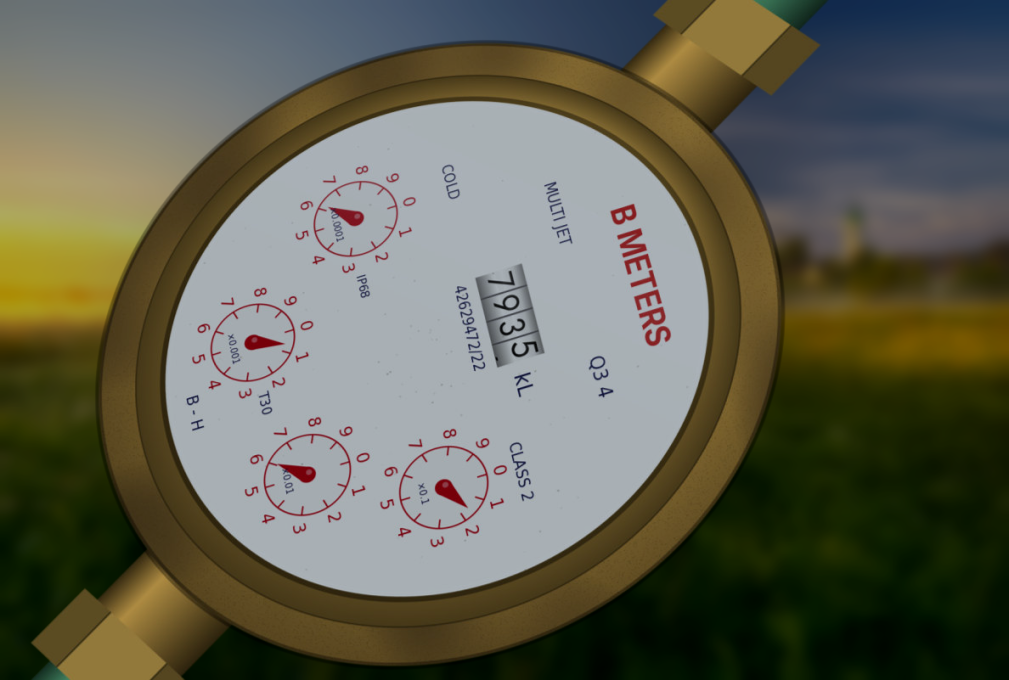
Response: 7935.1606 kL
